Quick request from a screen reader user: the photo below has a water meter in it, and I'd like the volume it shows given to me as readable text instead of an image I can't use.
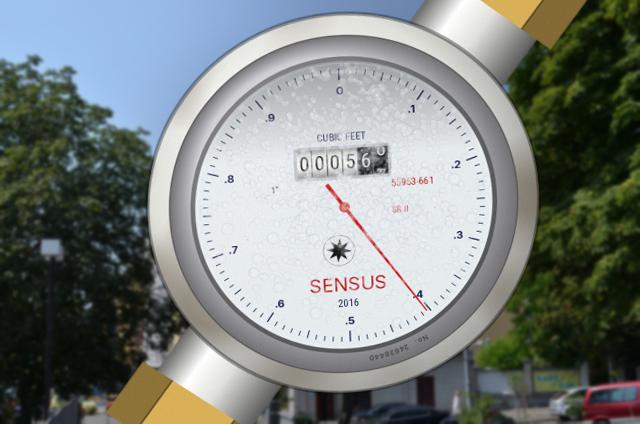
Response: 566.40 ft³
